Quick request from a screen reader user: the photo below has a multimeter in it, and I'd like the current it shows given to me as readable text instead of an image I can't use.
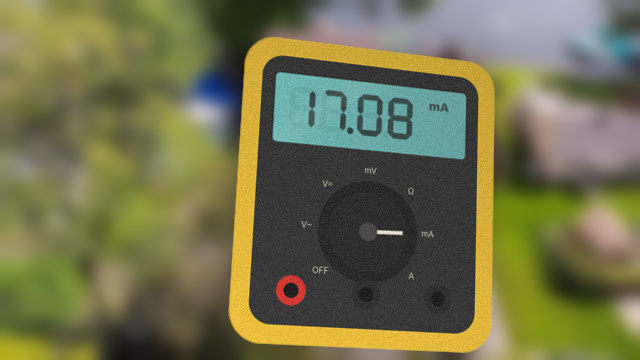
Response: 17.08 mA
